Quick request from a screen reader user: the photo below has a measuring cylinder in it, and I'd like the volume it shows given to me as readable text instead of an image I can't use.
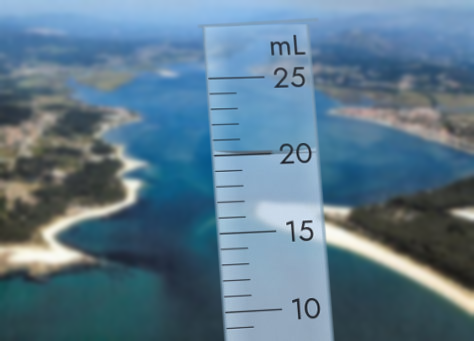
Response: 20 mL
